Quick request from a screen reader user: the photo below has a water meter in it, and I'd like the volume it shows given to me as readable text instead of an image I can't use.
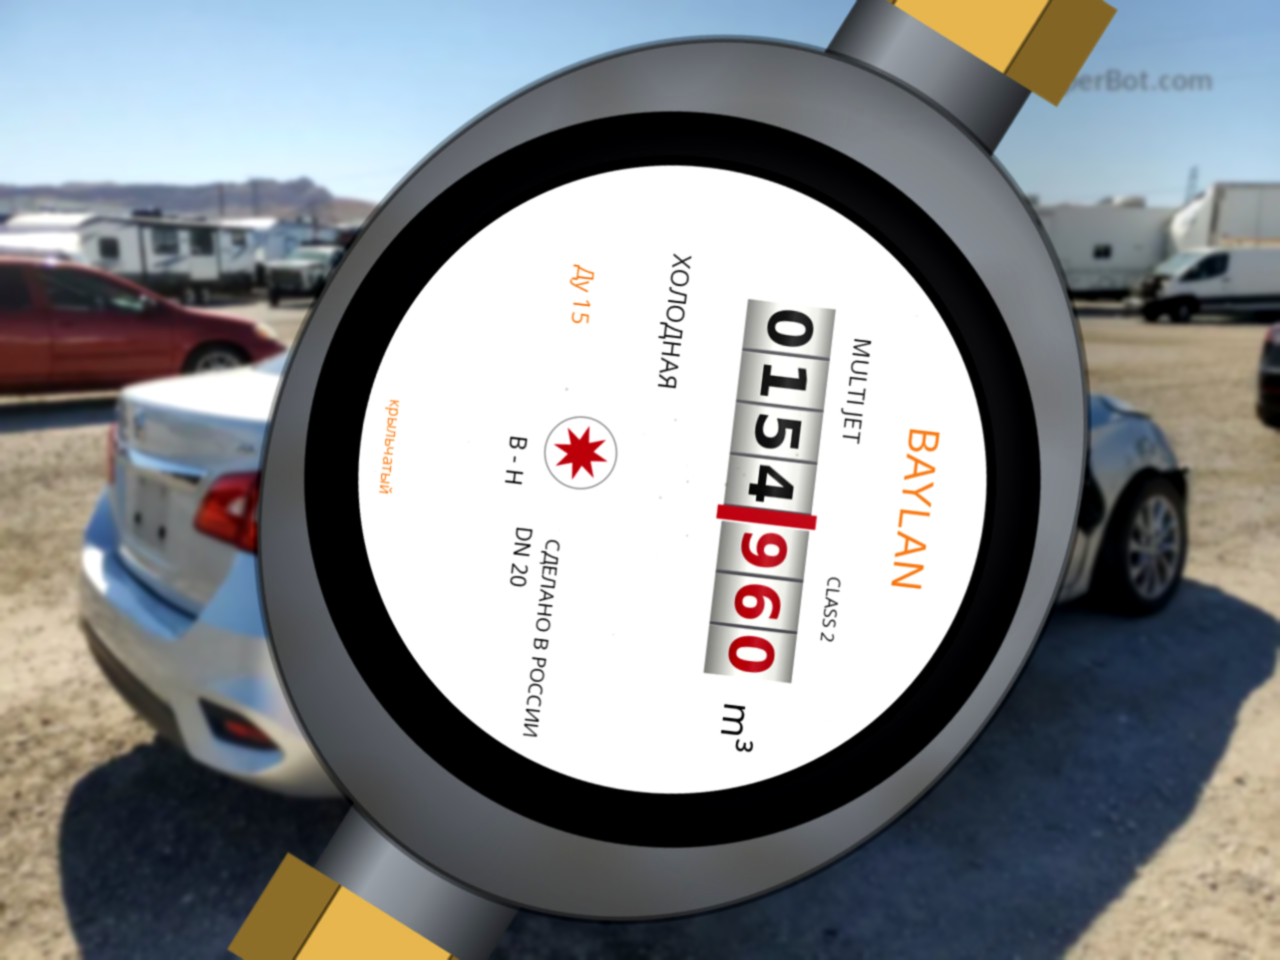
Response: 154.960 m³
